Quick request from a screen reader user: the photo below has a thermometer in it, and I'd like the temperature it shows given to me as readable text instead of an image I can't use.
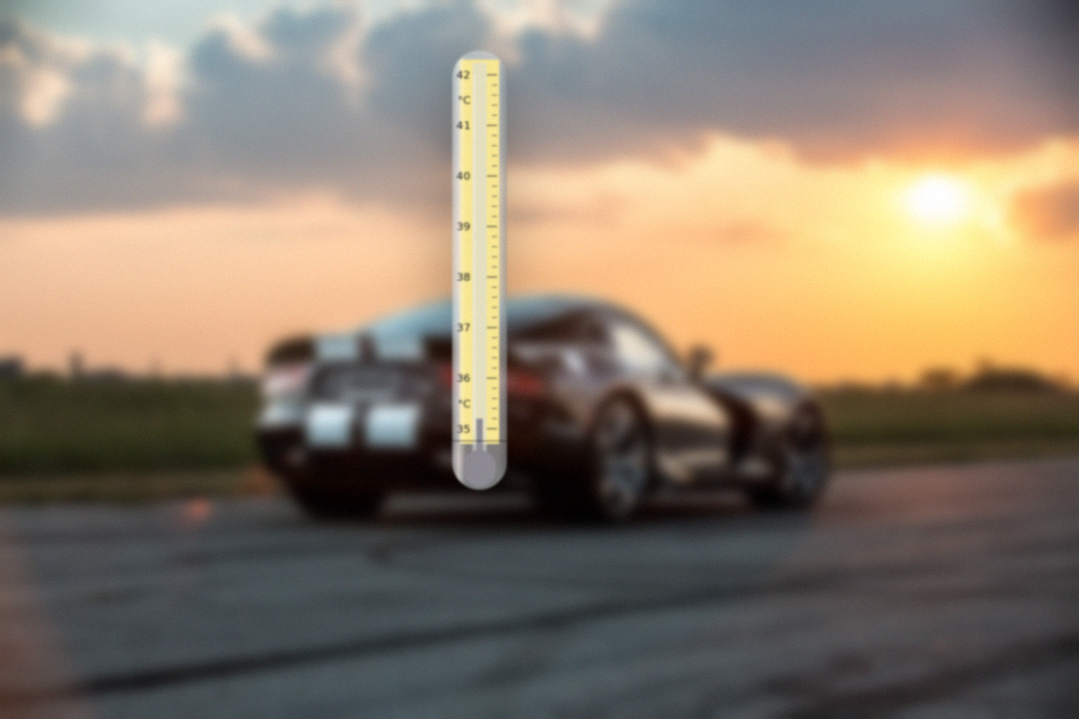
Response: 35.2 °C
